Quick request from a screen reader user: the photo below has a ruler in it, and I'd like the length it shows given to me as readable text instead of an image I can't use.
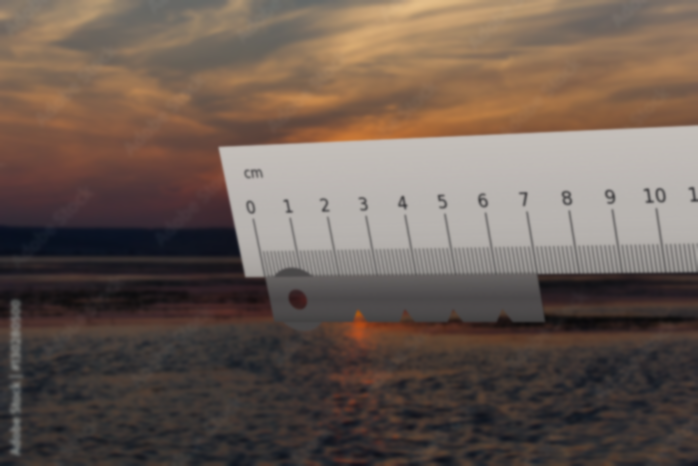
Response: 7 cm
